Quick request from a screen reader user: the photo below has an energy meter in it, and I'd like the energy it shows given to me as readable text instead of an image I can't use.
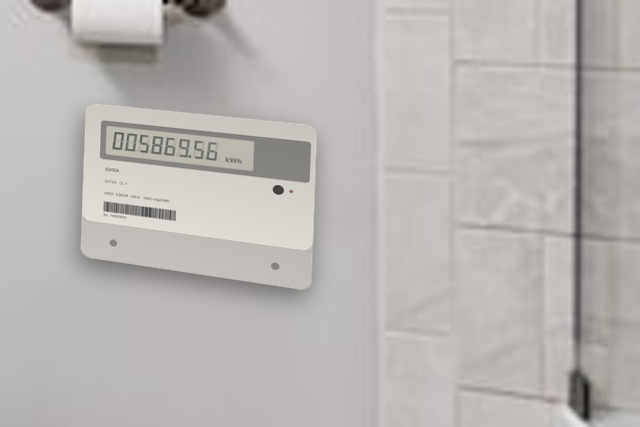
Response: 5869.56 kWh
